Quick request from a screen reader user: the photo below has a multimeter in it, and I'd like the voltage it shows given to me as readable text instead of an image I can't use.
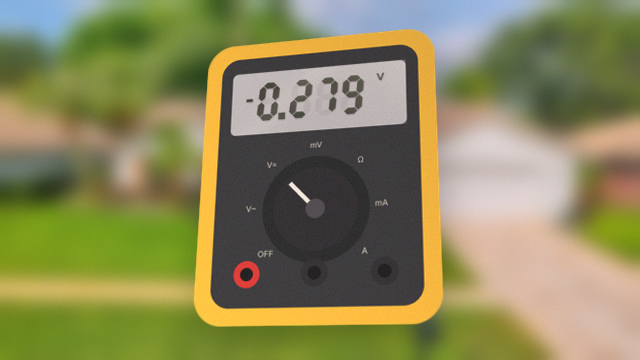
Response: -0.279 V
